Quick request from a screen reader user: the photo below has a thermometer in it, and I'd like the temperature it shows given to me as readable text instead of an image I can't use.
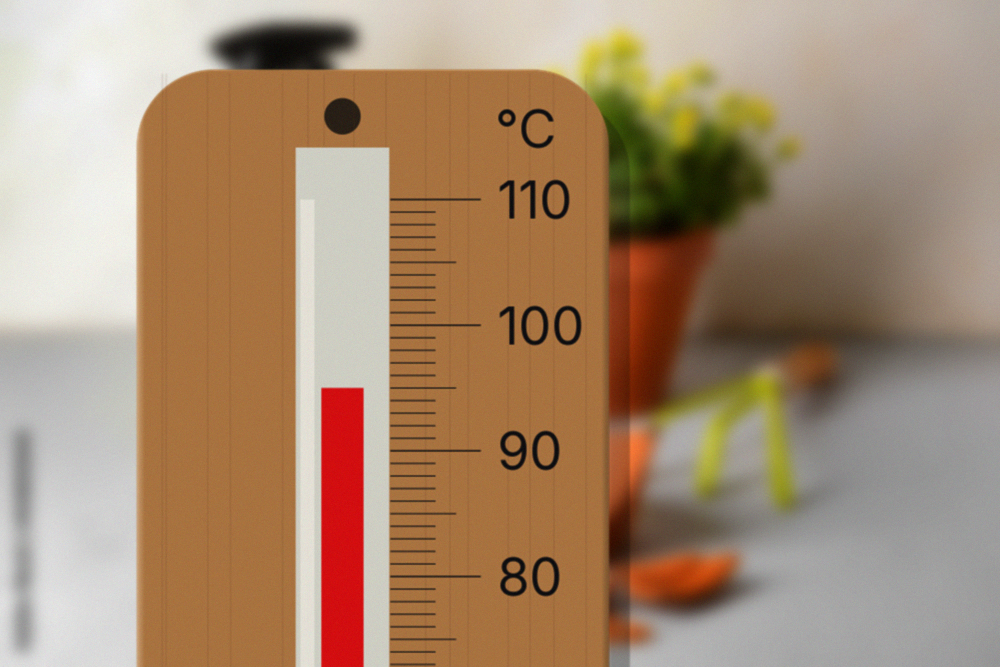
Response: 95 °C
